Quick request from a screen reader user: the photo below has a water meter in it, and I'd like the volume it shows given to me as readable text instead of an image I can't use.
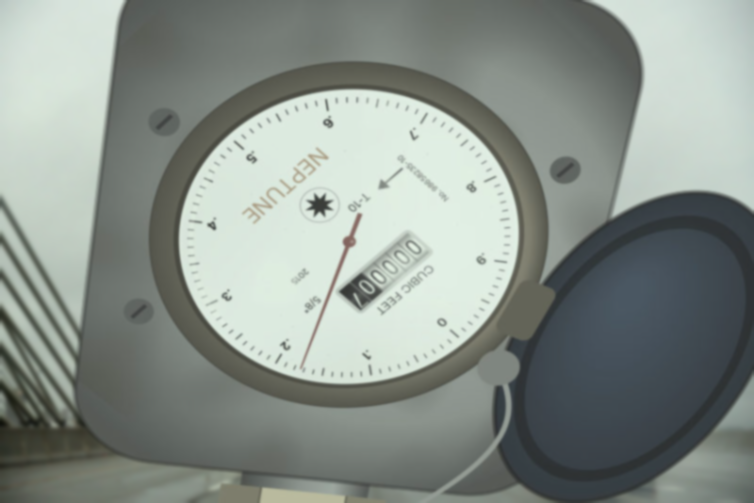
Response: 7.17 ft³
